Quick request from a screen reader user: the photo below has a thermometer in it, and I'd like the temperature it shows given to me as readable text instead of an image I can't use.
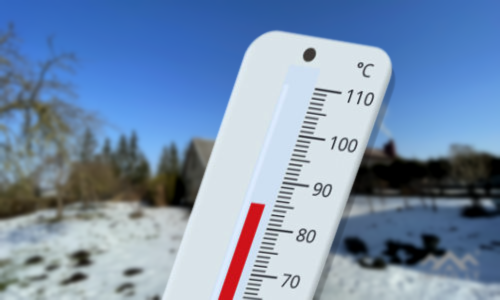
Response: 85 °C
